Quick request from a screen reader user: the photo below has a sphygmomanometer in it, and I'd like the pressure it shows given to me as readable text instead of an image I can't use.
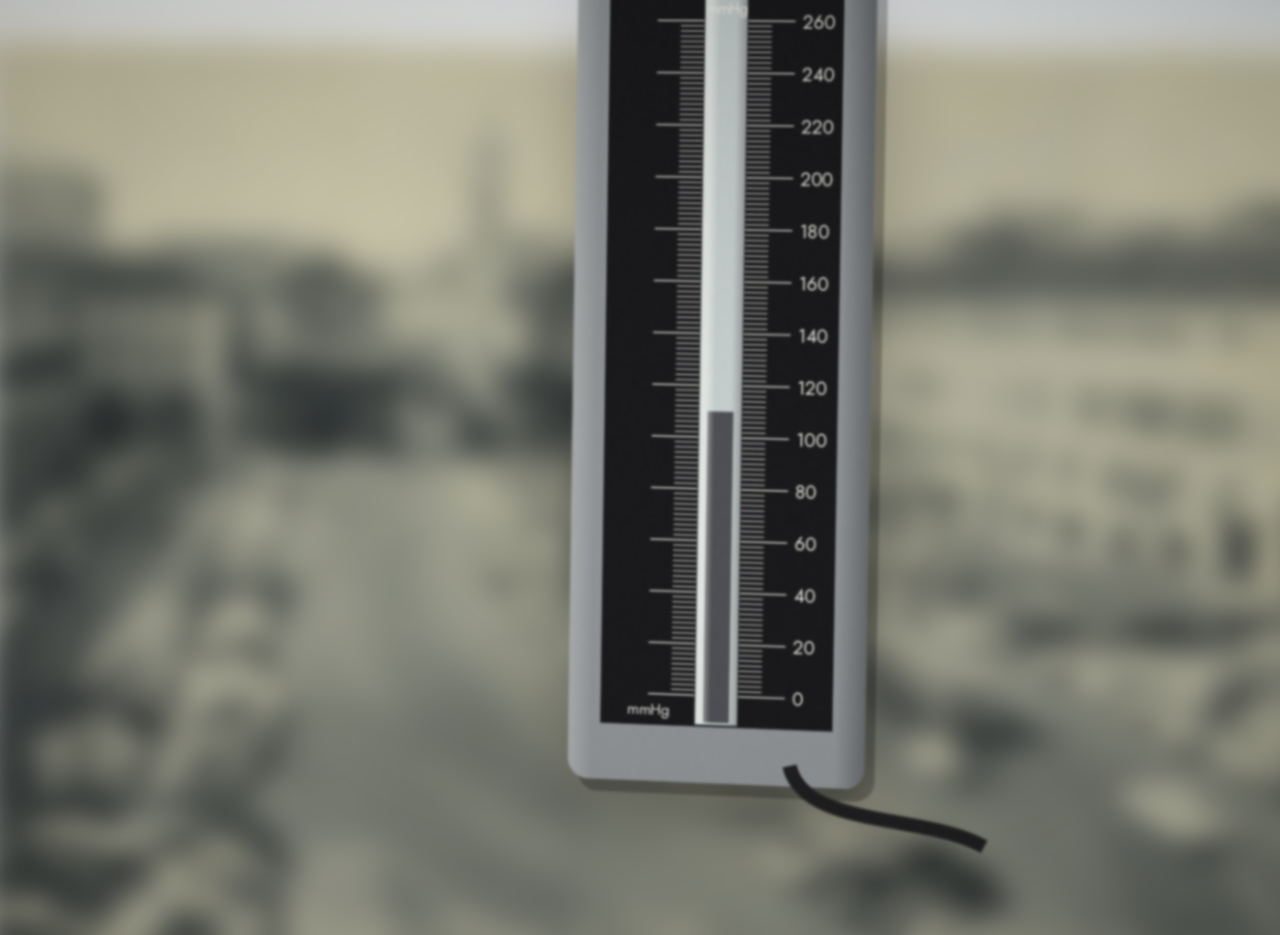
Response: 110 mmHg
